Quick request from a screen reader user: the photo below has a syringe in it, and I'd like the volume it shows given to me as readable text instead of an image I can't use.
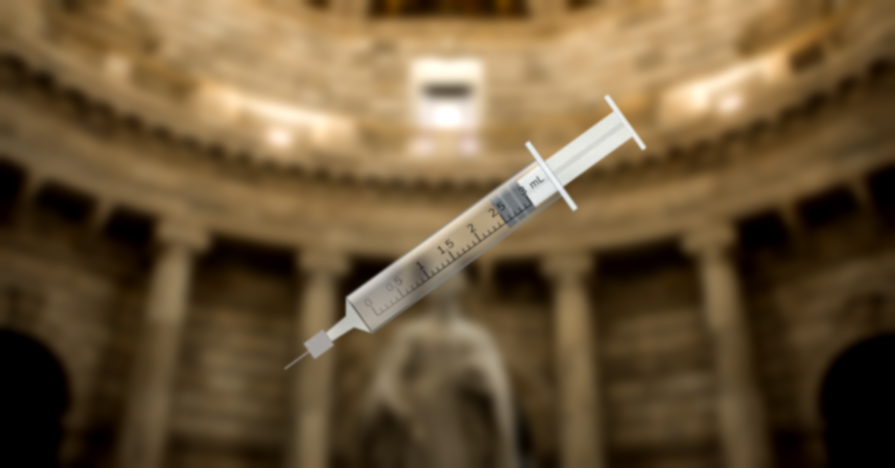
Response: 2.5 mL
